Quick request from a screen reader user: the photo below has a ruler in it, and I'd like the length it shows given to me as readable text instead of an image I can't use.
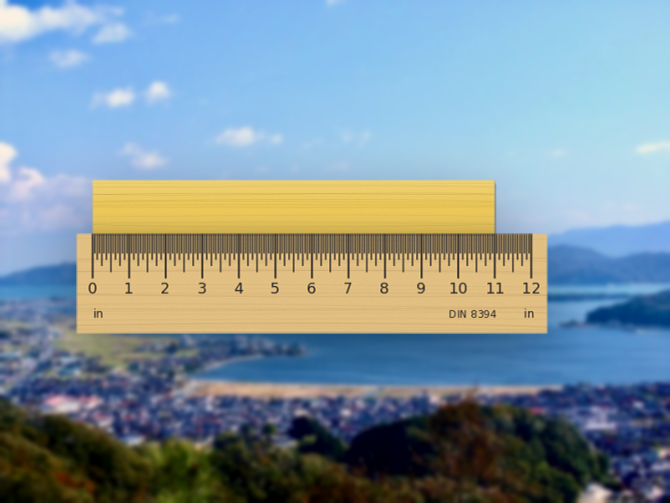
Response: 11 in
